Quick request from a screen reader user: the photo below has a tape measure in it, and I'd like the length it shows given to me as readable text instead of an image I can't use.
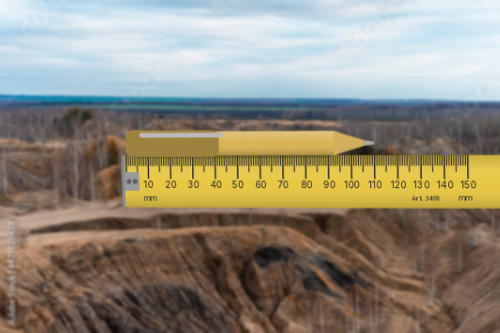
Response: 110 mm
